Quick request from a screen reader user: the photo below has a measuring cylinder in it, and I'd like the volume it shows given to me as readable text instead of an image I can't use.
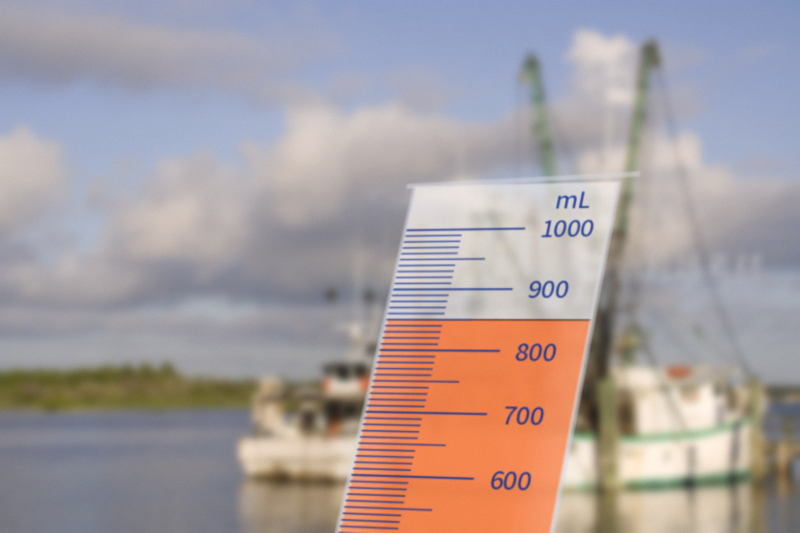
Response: 850 mL
